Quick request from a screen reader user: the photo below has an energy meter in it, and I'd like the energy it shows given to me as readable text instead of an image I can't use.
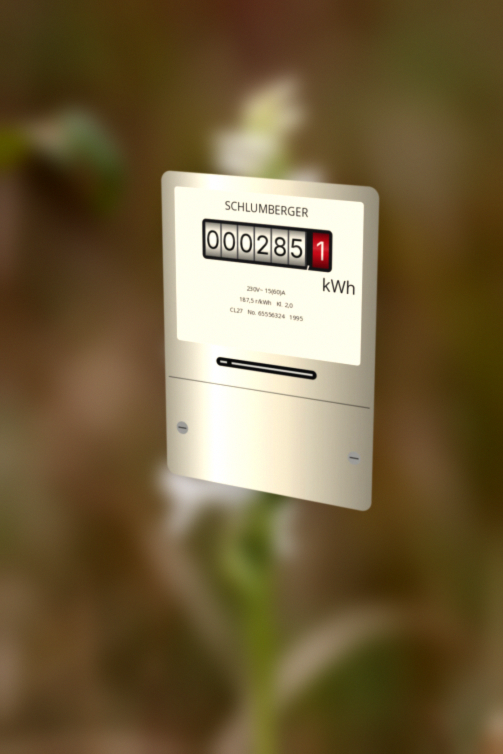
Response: 285.1 kWh
